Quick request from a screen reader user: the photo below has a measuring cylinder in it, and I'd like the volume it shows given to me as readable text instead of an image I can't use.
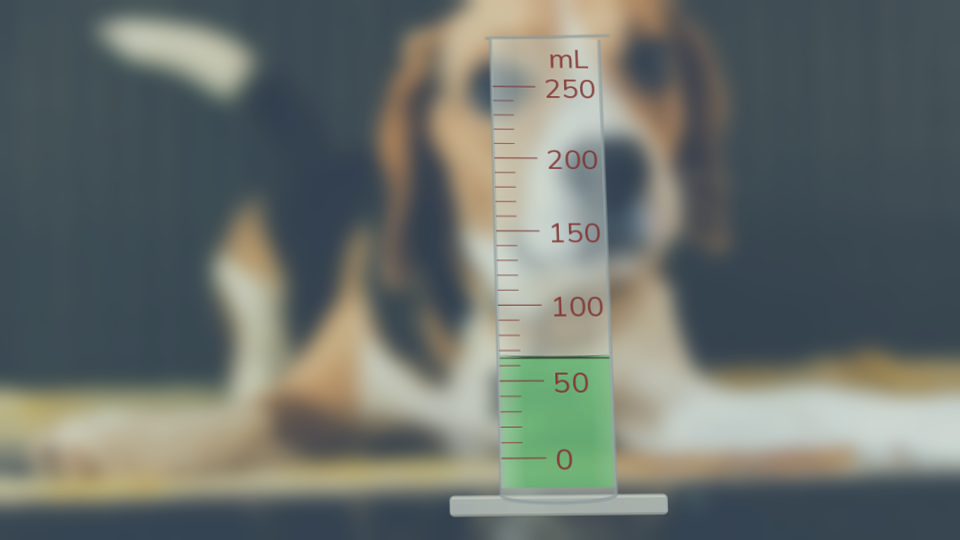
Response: 65 mL
